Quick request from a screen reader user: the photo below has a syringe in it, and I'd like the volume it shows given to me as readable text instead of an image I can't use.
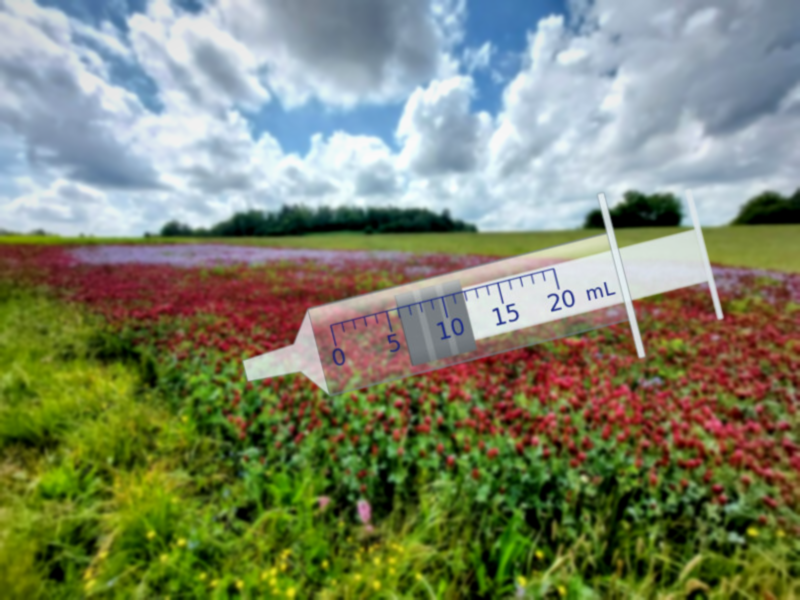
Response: 6 mL
